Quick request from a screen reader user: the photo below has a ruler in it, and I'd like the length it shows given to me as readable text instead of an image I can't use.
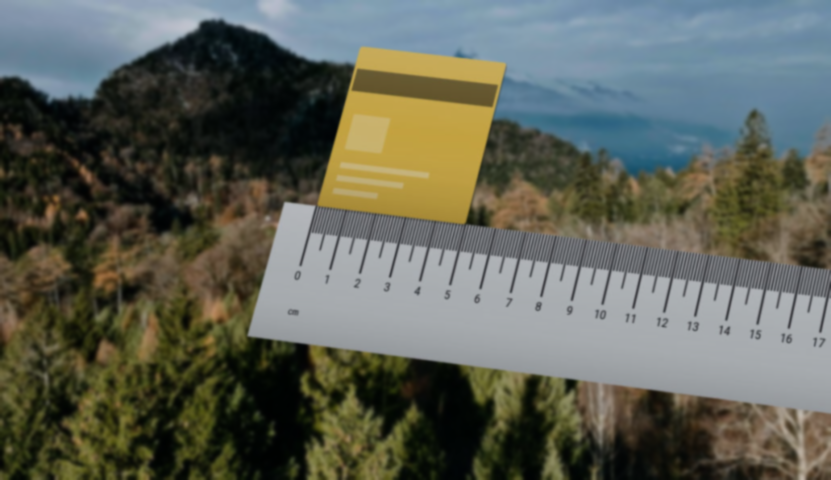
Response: 5 cm
